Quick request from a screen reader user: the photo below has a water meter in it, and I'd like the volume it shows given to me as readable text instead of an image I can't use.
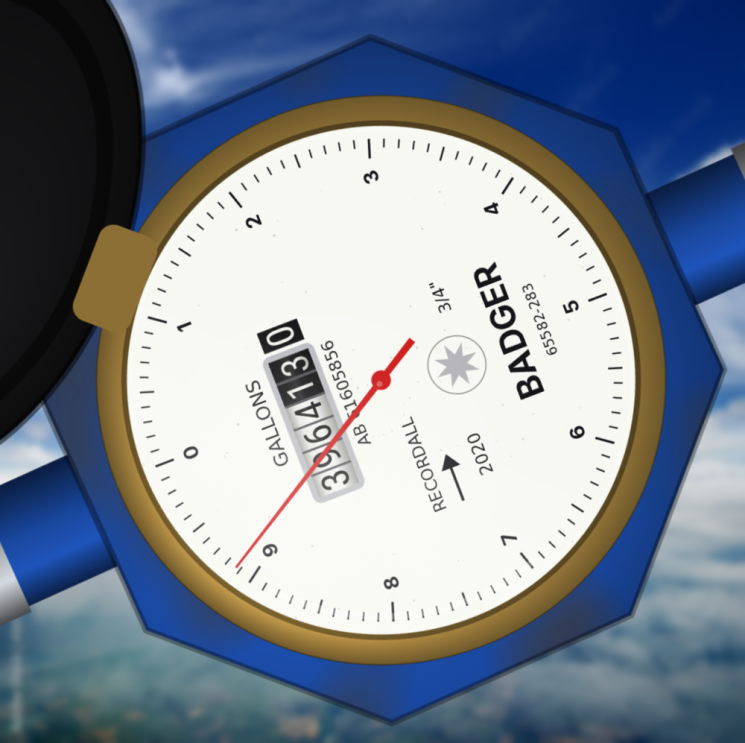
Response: 3964129.1 gal
